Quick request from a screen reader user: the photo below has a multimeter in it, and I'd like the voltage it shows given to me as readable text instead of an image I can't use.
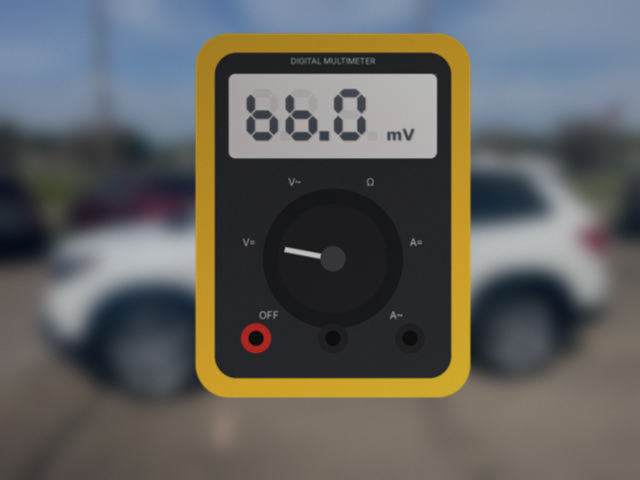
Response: 66.0 mV
